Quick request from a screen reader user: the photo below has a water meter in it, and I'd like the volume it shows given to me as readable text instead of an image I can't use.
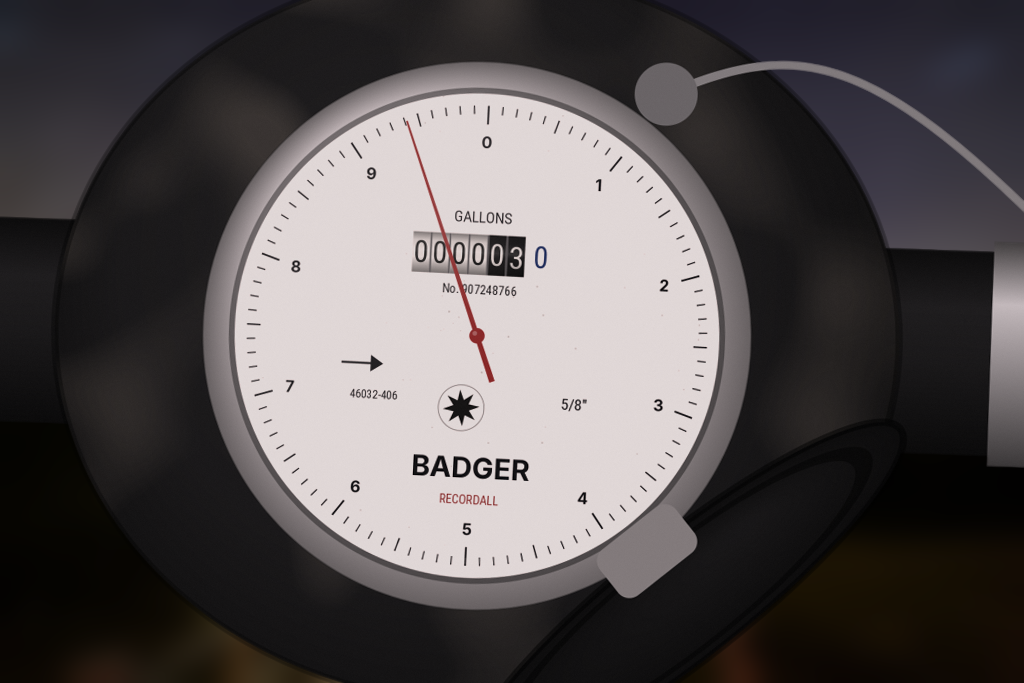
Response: 29.4 gal
